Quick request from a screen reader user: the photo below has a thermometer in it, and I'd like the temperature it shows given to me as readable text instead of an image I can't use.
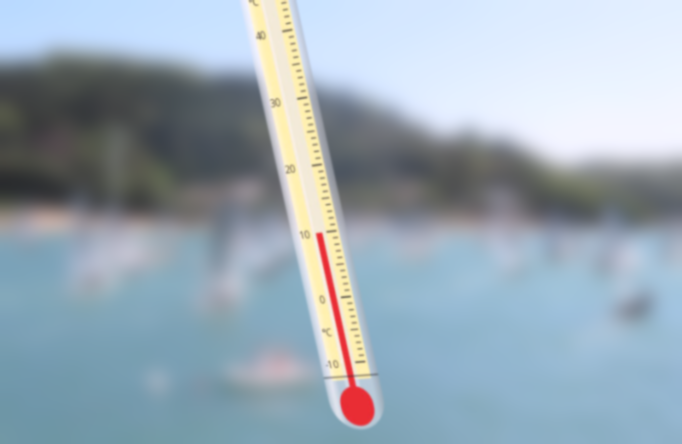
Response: 10 °C
